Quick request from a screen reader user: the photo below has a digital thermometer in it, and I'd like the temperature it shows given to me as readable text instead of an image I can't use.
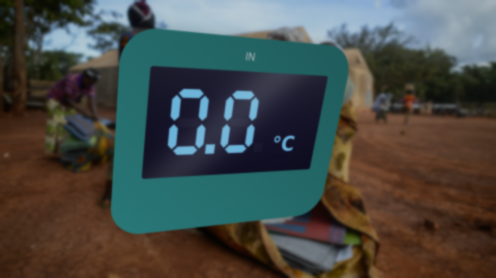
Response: 0.0 °C
